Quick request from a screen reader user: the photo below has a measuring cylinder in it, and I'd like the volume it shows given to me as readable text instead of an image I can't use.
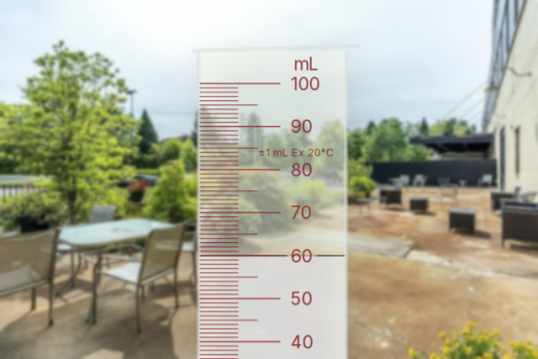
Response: 60 mL
